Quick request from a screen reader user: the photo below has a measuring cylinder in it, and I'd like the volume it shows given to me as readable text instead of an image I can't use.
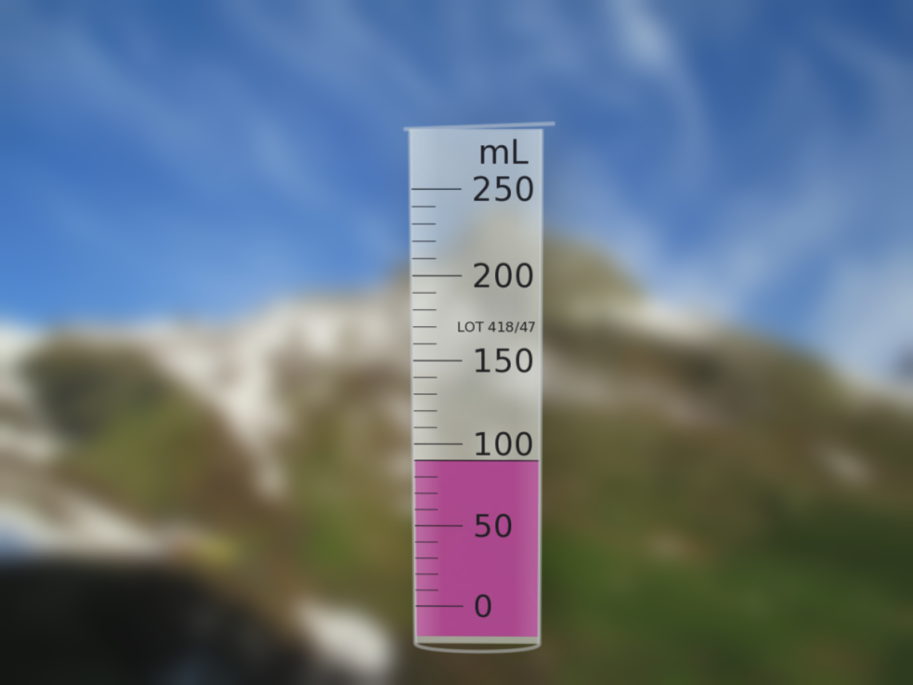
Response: 90 mL
